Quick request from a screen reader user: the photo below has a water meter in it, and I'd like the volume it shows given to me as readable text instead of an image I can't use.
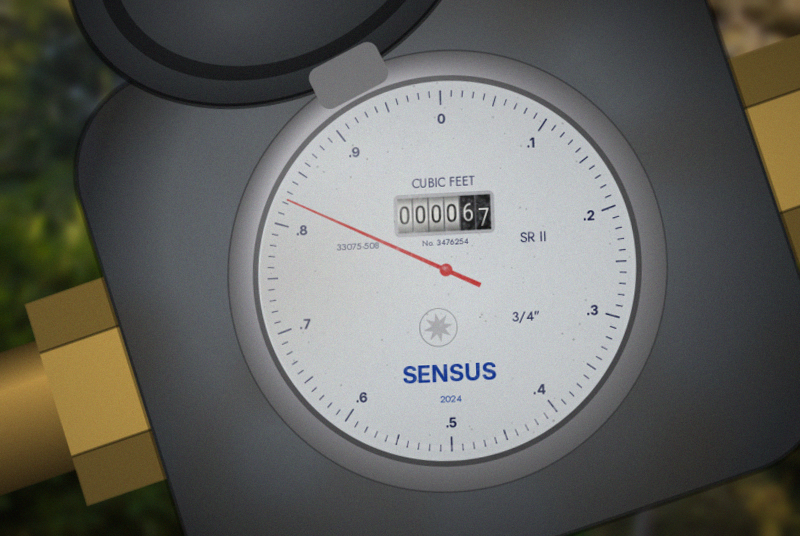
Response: 66.82 ft³
